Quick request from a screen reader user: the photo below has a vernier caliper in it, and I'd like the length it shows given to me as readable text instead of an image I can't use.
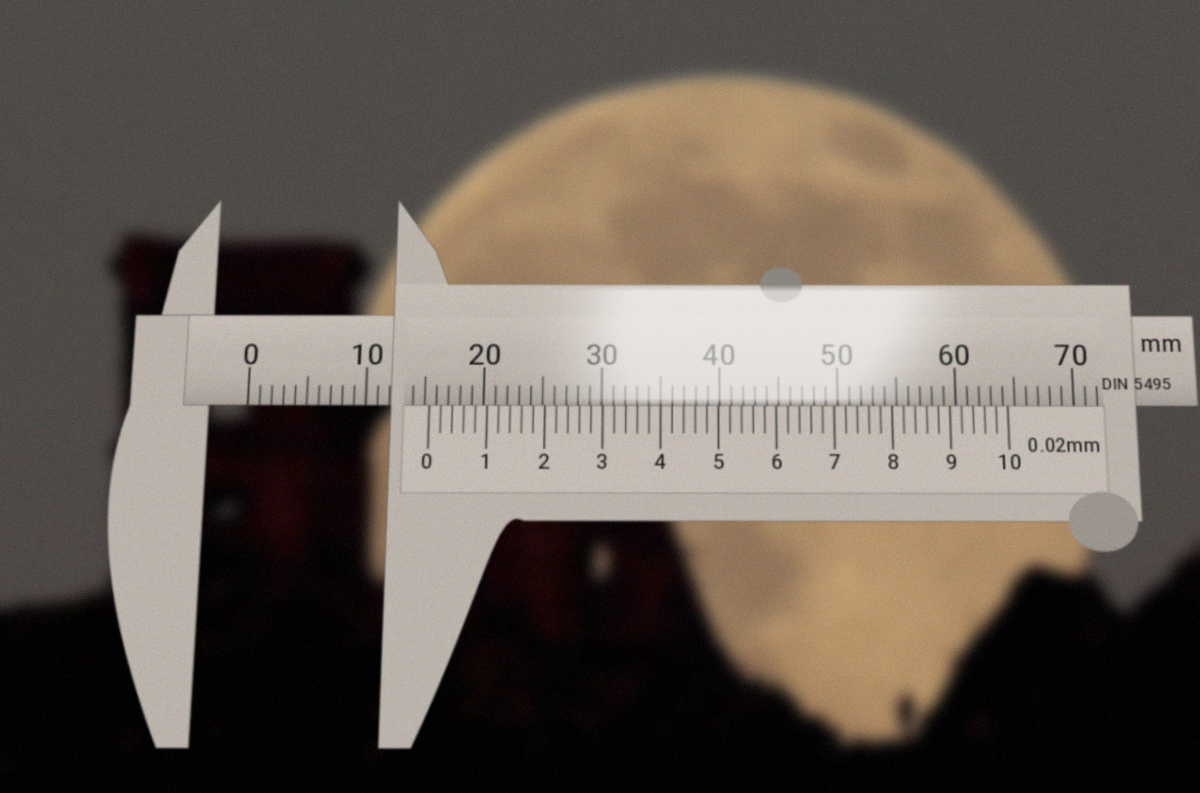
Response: 15.4 mm
